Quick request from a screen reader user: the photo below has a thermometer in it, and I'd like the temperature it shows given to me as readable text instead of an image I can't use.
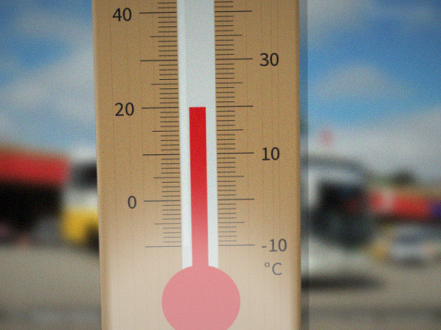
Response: 20 °C
